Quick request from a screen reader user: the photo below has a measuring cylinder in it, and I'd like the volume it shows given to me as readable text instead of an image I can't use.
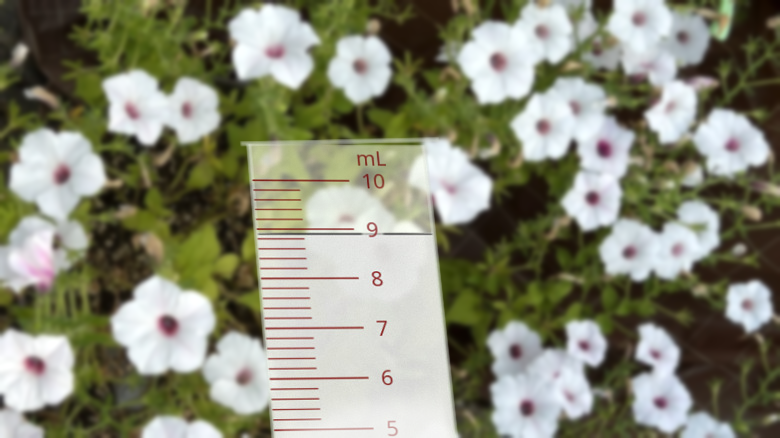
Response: 8.9 mL
